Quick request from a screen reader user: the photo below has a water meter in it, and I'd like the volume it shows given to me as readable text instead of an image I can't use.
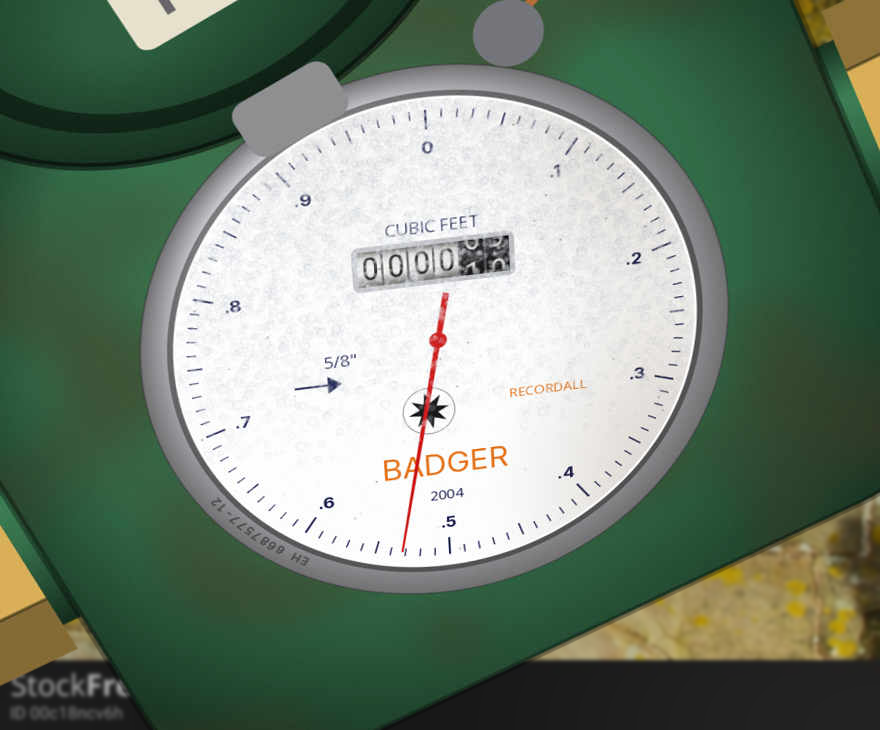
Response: 9.53 ft³
